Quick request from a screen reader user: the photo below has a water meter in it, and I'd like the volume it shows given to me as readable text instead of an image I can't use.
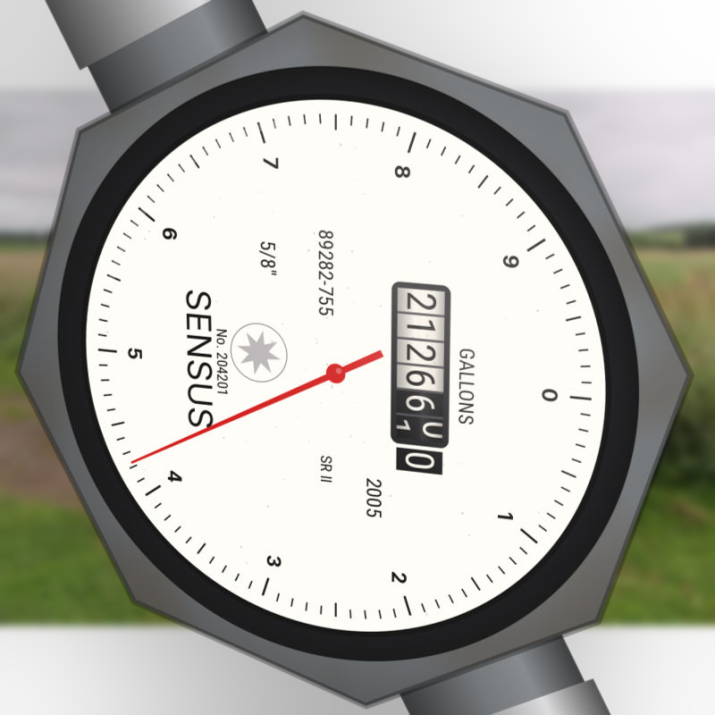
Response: 2126604.2 gal
